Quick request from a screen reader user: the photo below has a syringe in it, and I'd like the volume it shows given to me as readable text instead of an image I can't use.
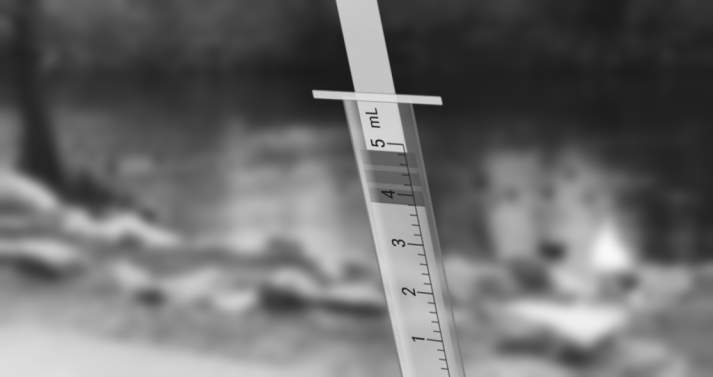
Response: 3.8 mL
